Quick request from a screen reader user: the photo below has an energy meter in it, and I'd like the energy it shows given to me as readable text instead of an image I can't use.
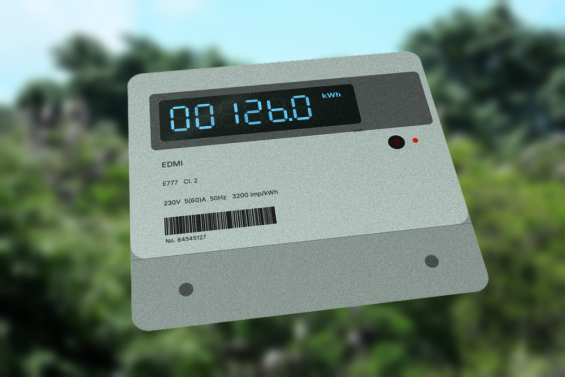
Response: 126.0 kWh
